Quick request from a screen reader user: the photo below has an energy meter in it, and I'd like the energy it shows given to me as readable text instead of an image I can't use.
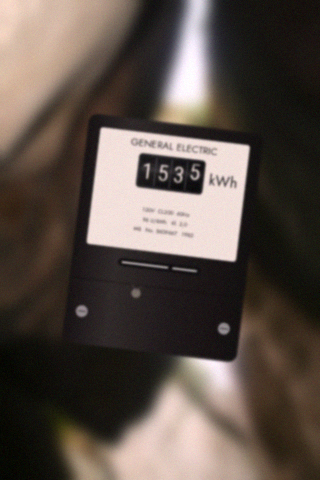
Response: 1535 kWh
